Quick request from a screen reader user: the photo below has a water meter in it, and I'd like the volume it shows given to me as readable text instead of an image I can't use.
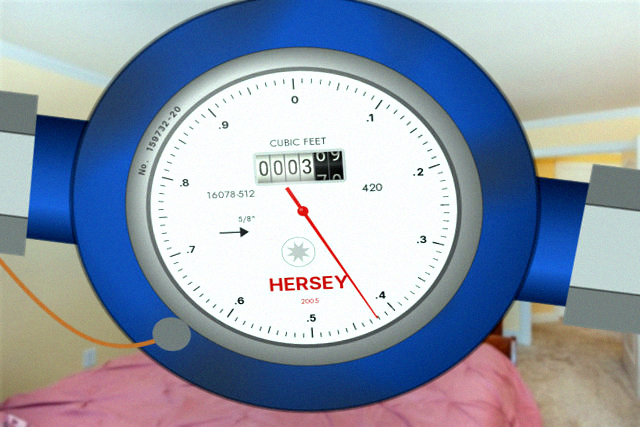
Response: 369.42 ft³
